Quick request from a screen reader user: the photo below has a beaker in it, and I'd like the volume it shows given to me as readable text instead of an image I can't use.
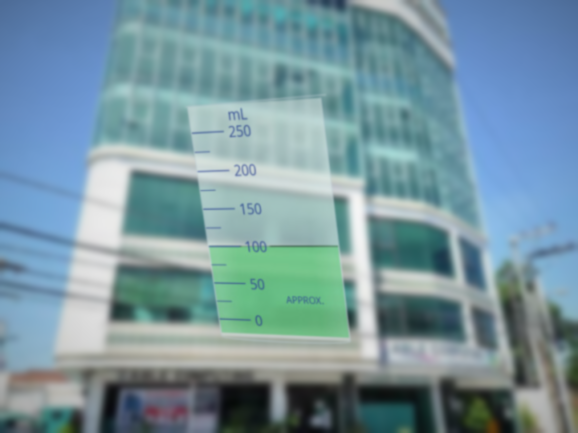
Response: 100 mL
